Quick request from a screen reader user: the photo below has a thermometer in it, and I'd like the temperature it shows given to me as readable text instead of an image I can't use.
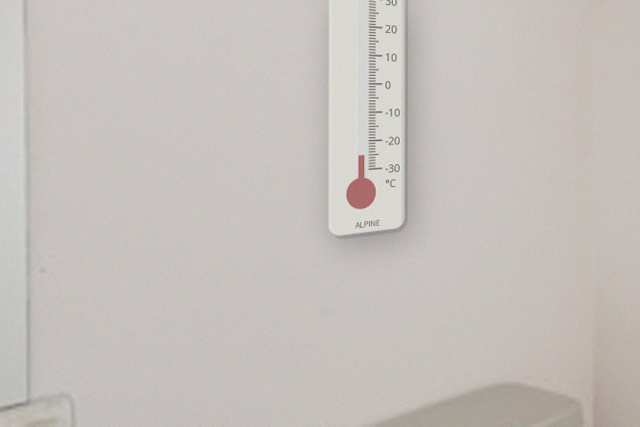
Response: -25 °C
